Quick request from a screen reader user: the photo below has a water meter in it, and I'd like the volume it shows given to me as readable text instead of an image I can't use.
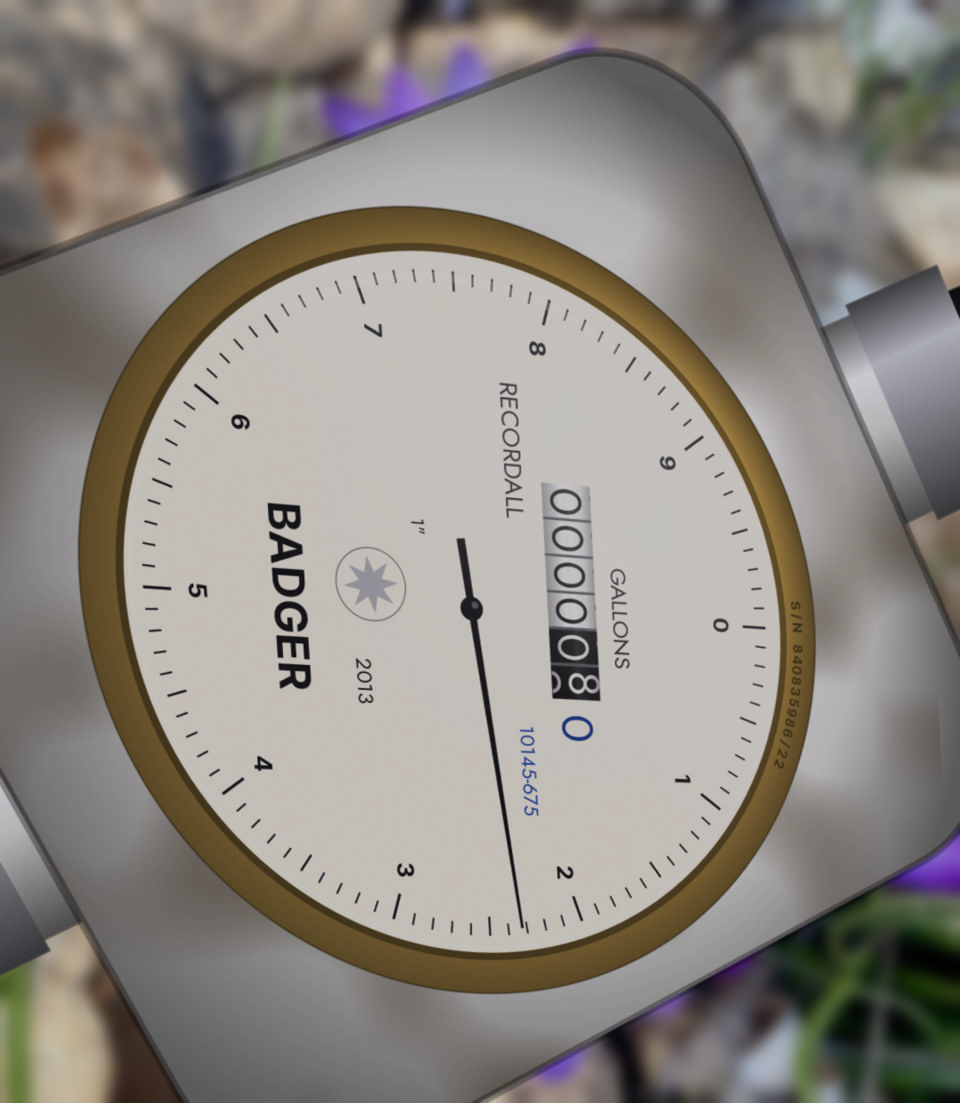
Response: 82.3 gal
